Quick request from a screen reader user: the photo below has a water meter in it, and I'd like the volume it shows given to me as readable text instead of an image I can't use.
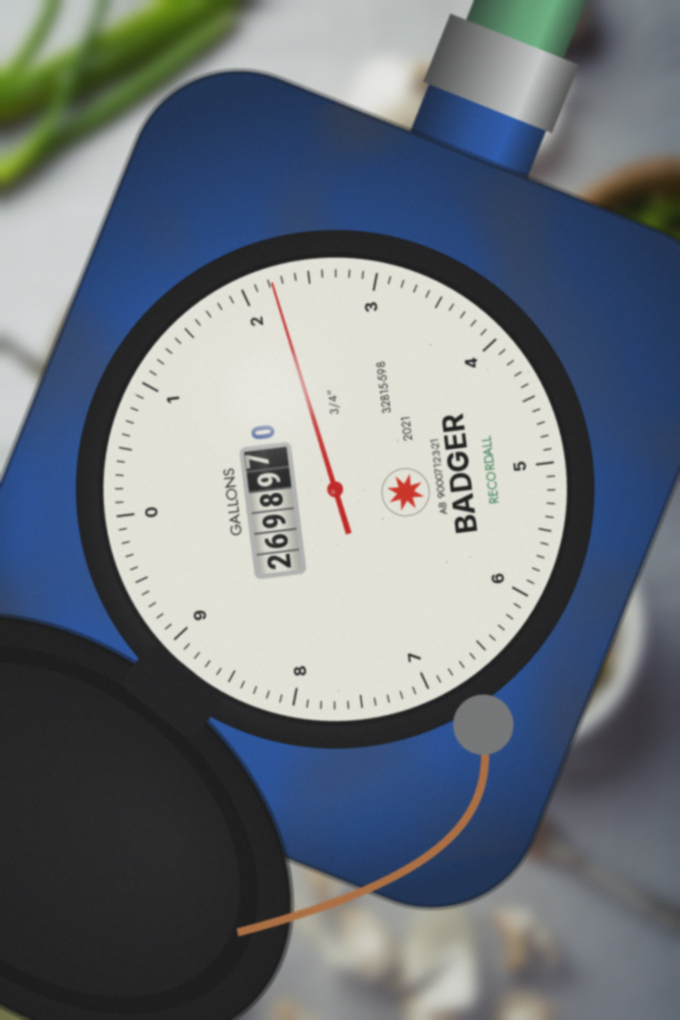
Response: 2698972.2 gal
